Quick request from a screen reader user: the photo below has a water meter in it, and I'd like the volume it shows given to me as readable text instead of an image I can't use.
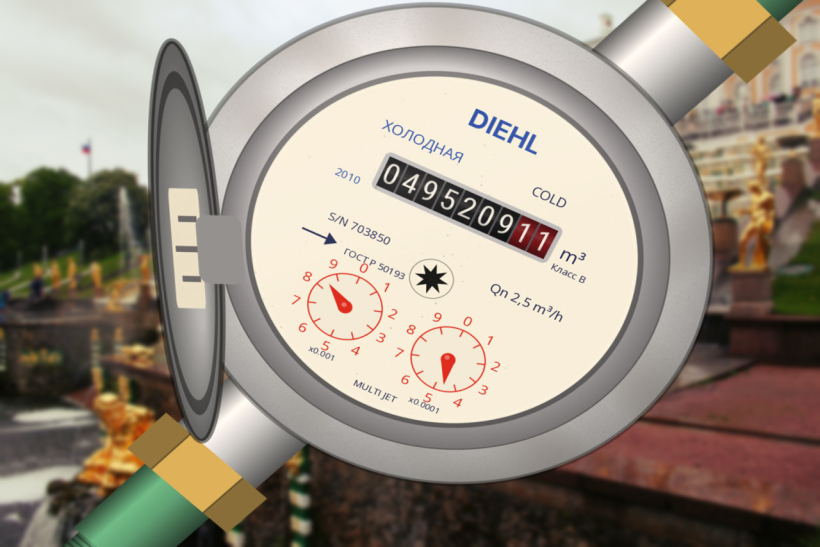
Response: 495209.1184 m³
